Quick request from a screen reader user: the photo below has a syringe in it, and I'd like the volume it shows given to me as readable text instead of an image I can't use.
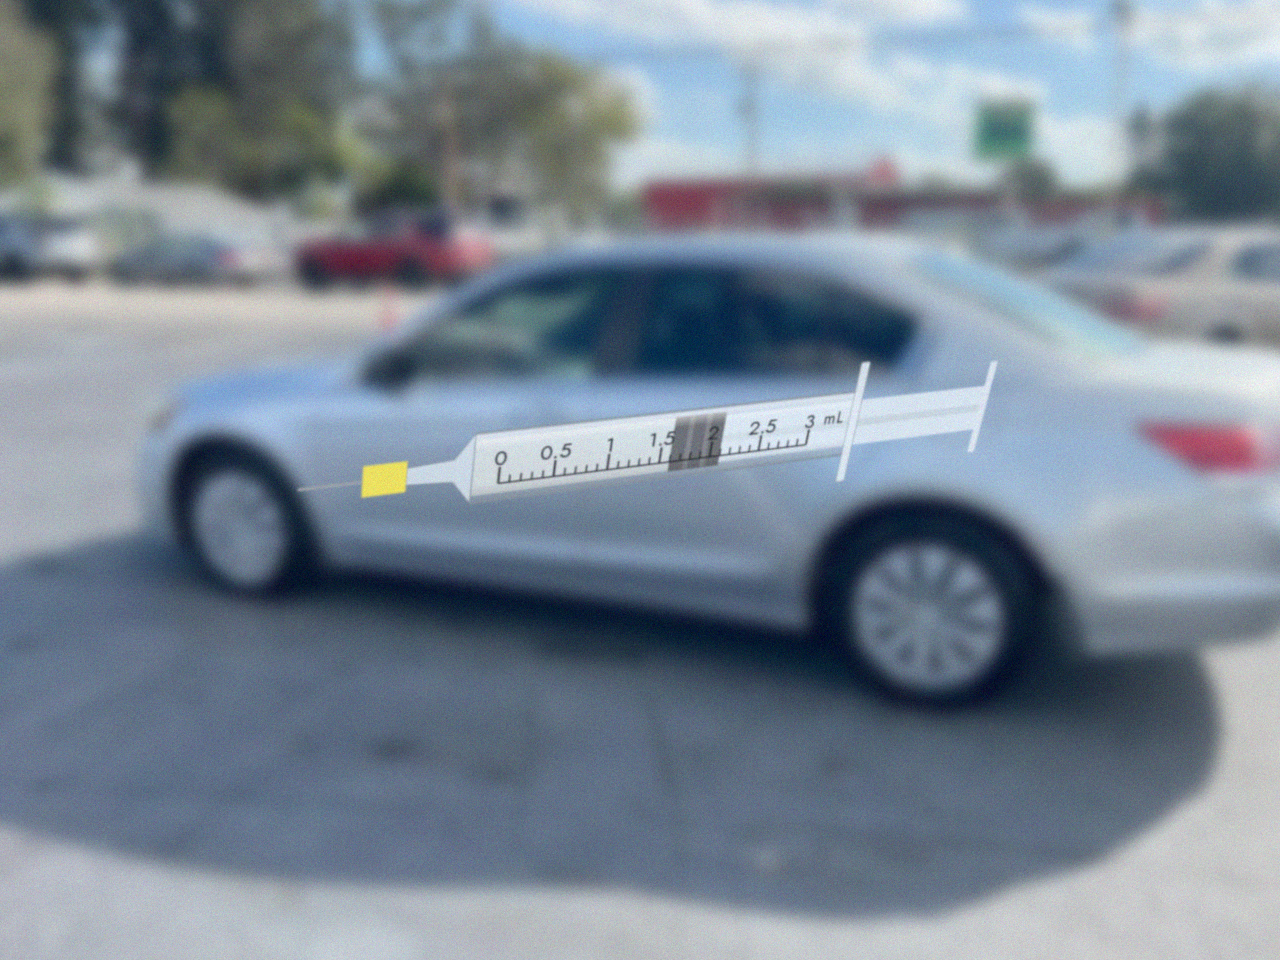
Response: 1.6 mL
